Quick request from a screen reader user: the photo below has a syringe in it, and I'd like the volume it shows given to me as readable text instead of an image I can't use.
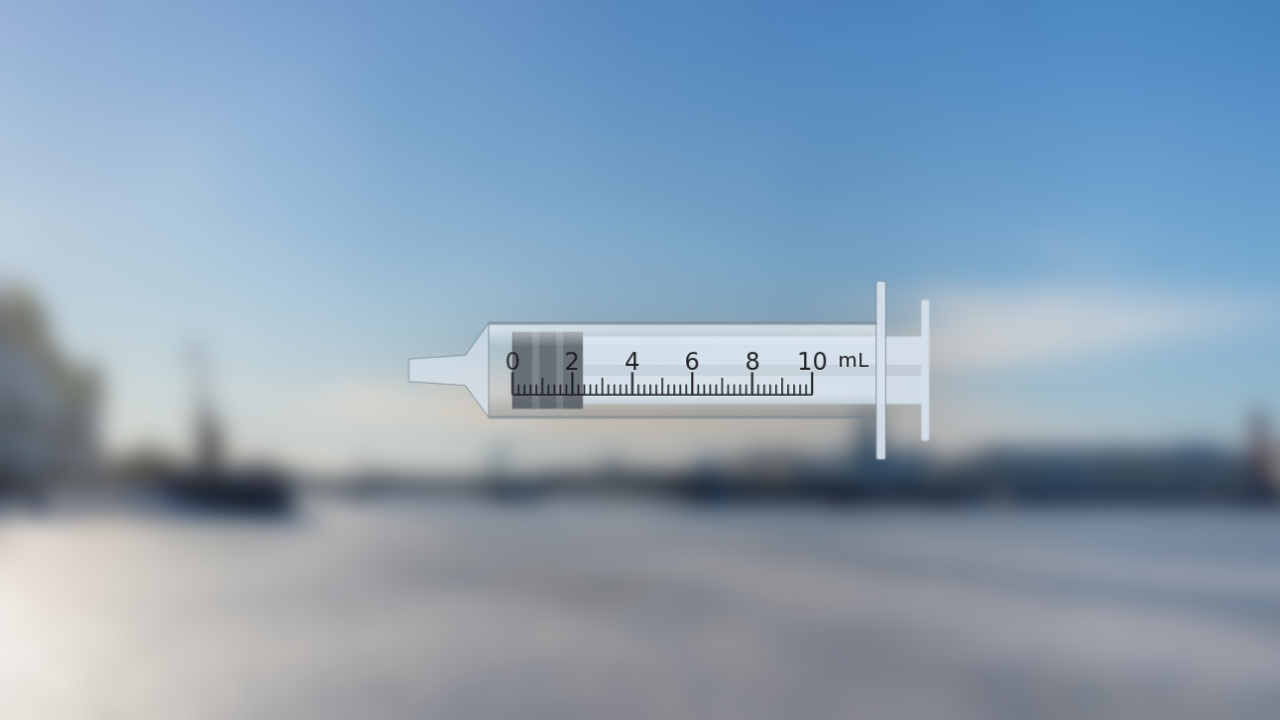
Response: 0 mL
